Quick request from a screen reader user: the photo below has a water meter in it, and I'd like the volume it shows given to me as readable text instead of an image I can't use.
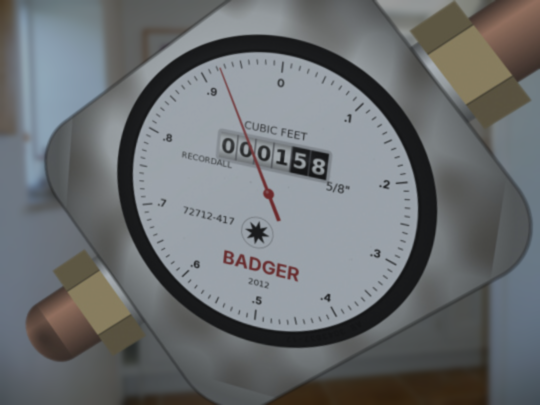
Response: 157.92 ft³
